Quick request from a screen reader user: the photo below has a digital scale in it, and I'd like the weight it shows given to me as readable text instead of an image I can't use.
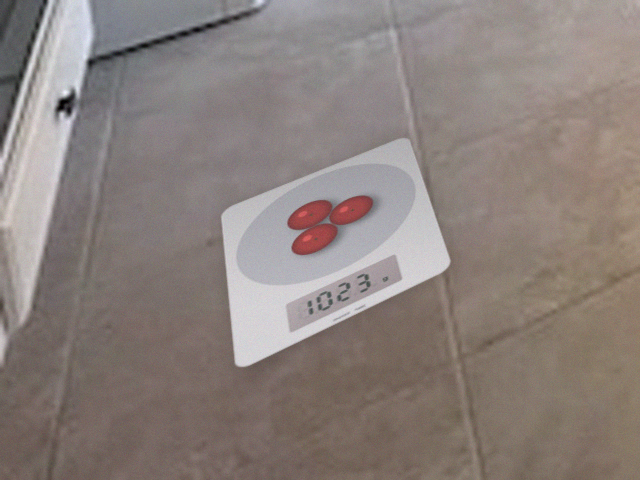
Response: 1023 g
